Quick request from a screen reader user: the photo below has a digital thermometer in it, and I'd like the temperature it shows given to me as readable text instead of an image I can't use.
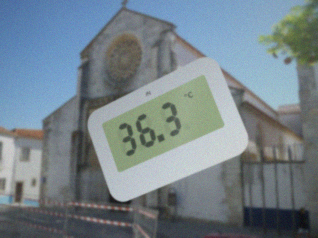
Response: 36.3 °C
